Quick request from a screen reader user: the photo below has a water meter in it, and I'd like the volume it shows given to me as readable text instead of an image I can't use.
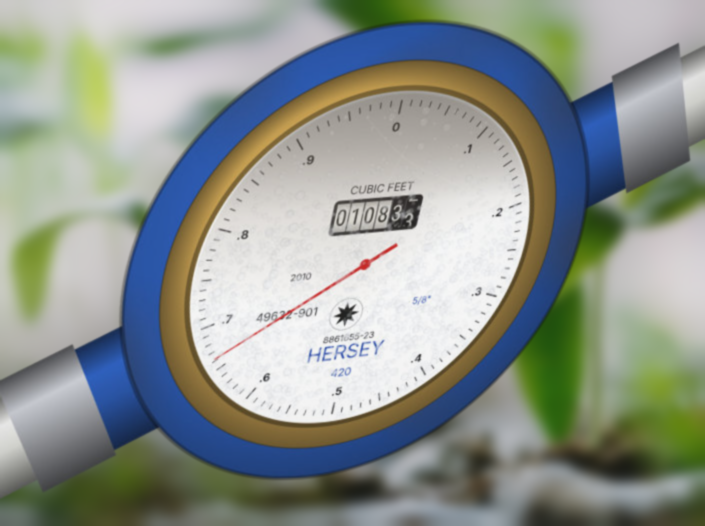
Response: 10832.66 ft³
